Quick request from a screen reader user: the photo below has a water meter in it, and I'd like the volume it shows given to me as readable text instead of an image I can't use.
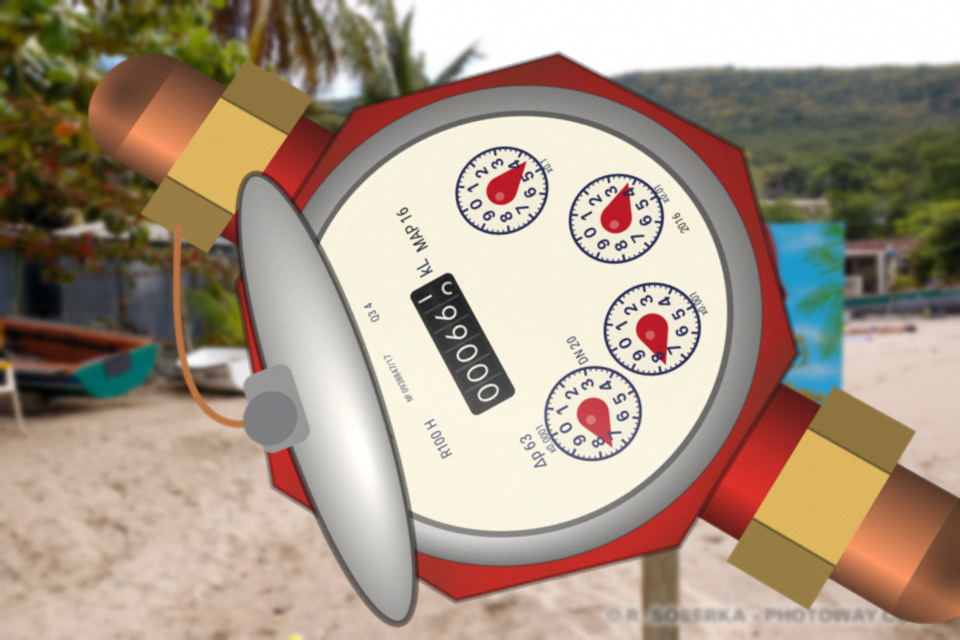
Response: 661.4377 kL
